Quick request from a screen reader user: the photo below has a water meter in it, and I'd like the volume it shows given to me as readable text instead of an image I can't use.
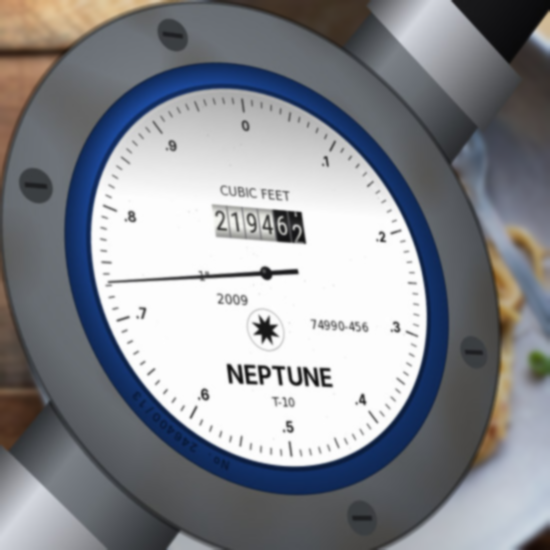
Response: 219461.73 ft³
